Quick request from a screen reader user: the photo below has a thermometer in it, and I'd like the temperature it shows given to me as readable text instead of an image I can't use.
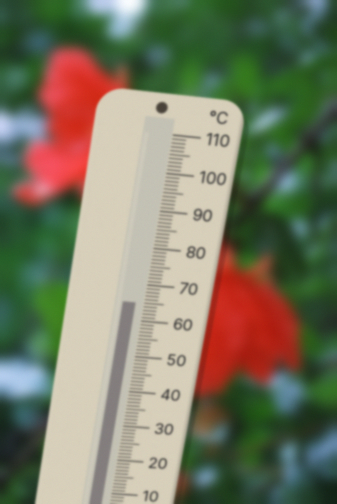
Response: 65 °C
